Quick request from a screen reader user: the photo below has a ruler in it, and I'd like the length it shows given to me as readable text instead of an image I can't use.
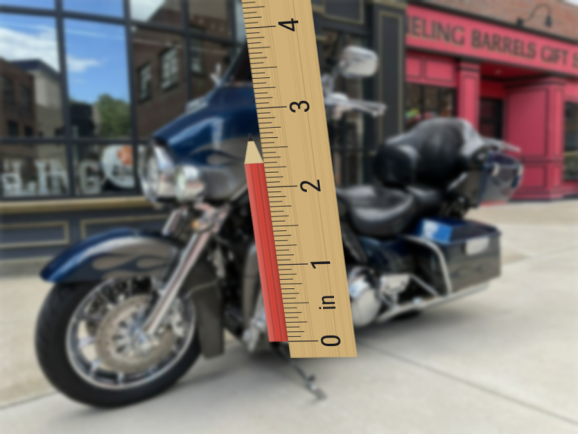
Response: 2.6875 in
